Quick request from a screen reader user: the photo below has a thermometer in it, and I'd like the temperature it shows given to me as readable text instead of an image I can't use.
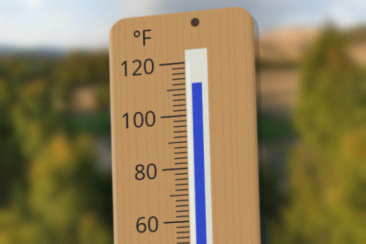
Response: 112 °F
